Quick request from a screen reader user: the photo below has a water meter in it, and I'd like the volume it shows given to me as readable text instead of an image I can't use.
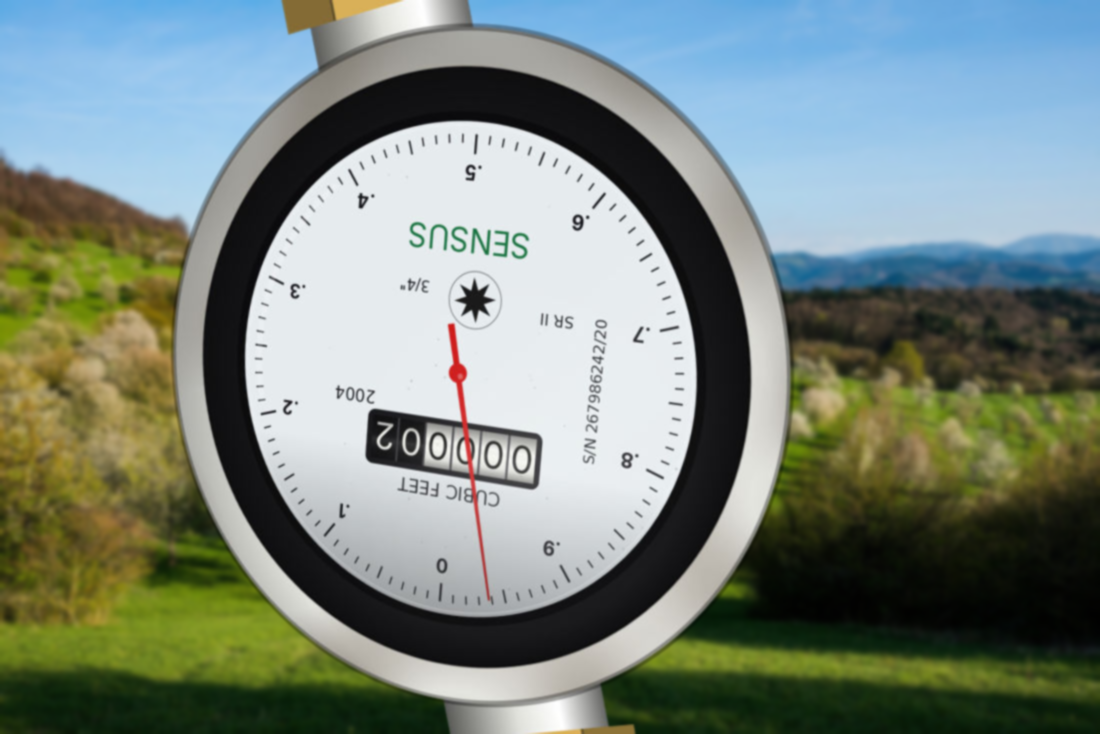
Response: 1.96 ft³
